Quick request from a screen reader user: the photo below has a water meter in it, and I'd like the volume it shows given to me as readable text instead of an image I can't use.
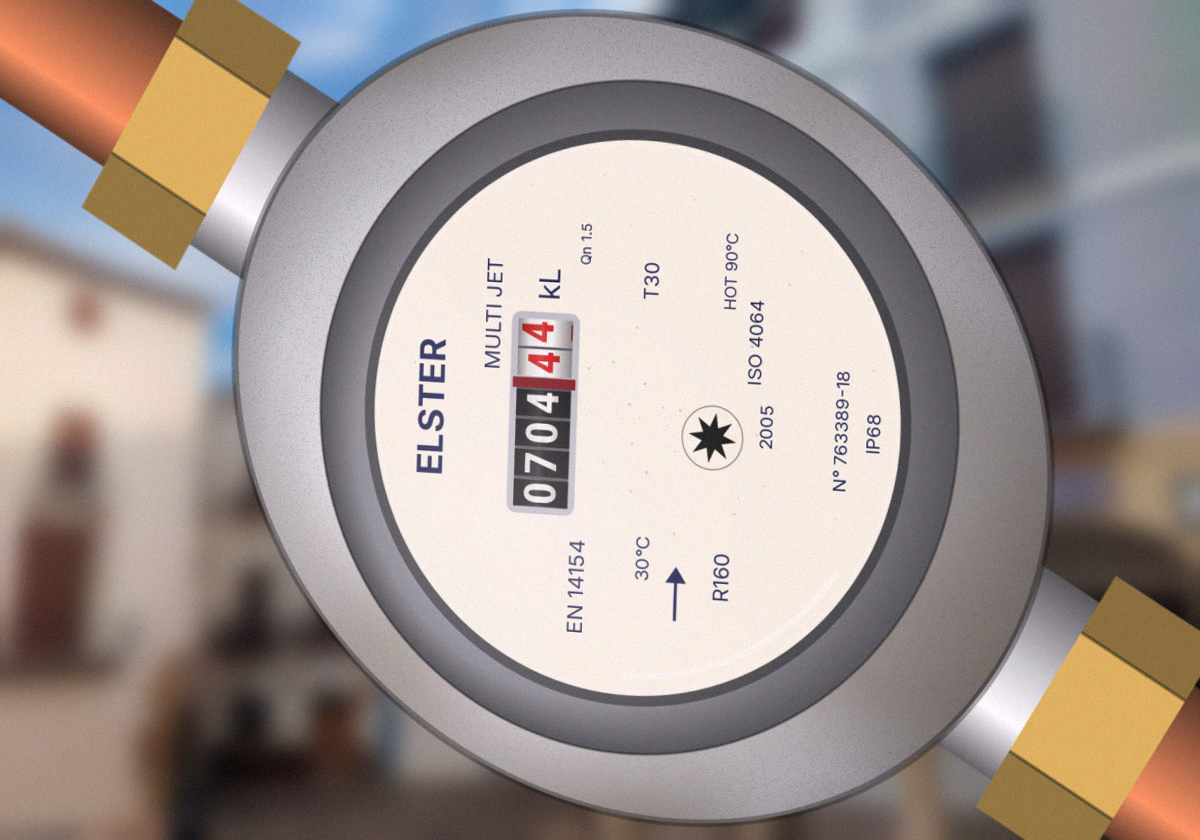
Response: 704.44 kL
